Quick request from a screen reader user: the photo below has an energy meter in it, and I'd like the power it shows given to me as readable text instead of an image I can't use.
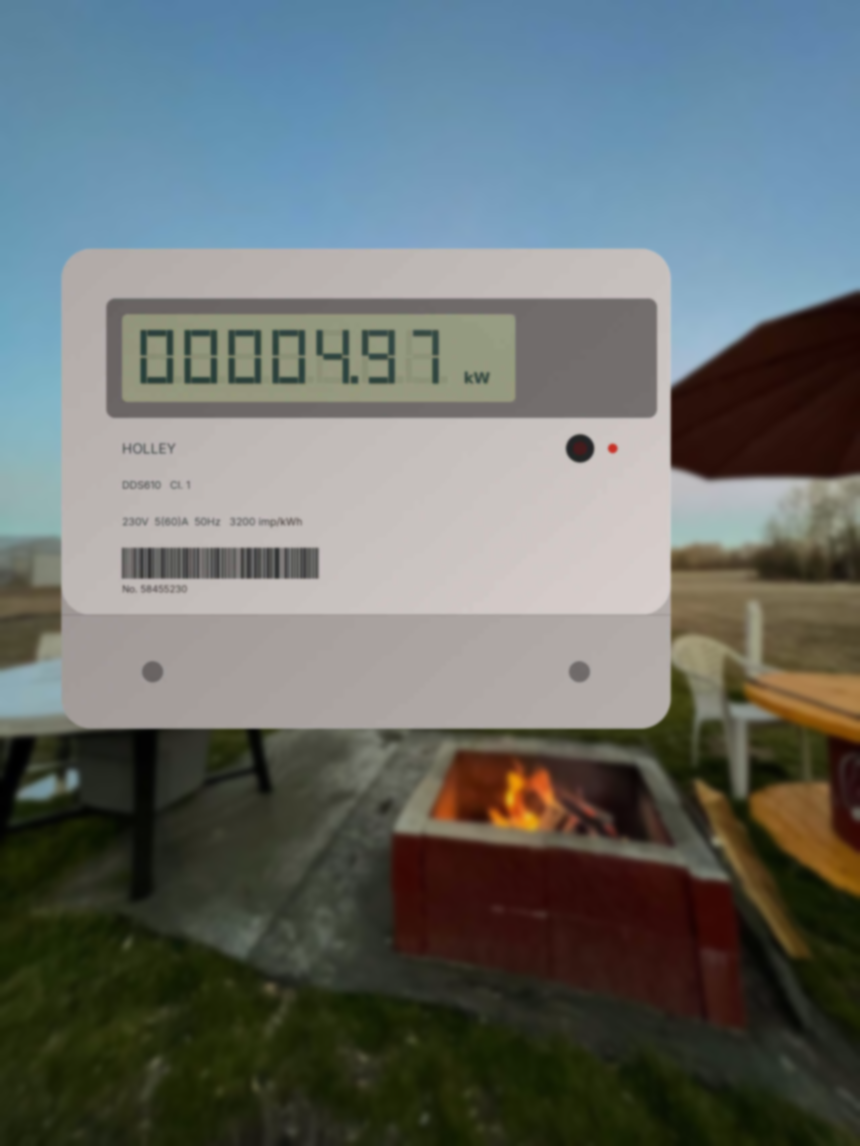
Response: 4.97 kW
